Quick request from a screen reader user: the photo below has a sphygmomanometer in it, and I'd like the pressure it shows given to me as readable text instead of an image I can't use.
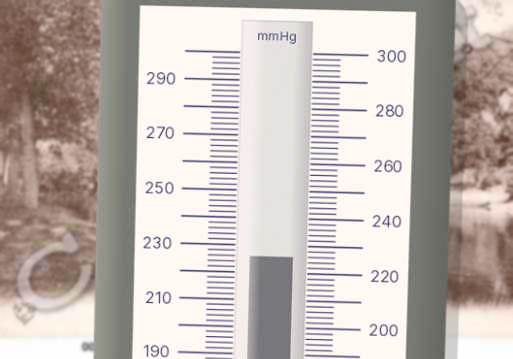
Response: 226 mmHg
